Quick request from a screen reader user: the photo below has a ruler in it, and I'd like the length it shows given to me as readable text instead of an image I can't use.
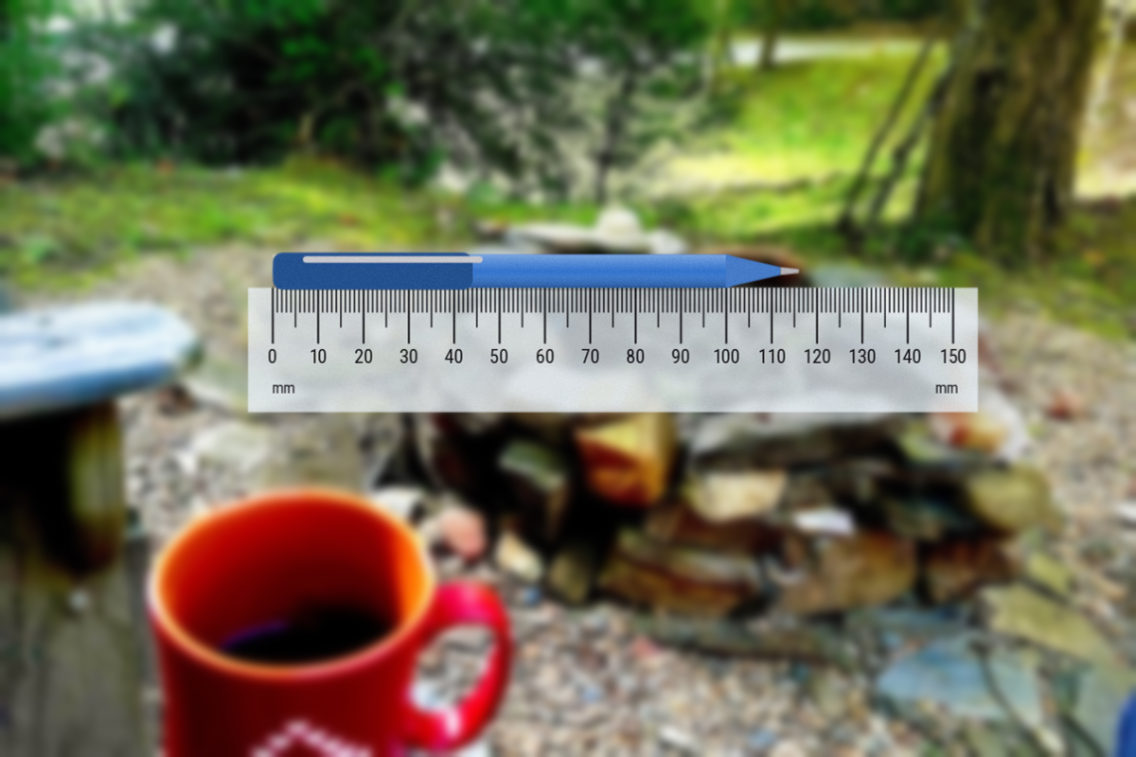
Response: 116 mm
